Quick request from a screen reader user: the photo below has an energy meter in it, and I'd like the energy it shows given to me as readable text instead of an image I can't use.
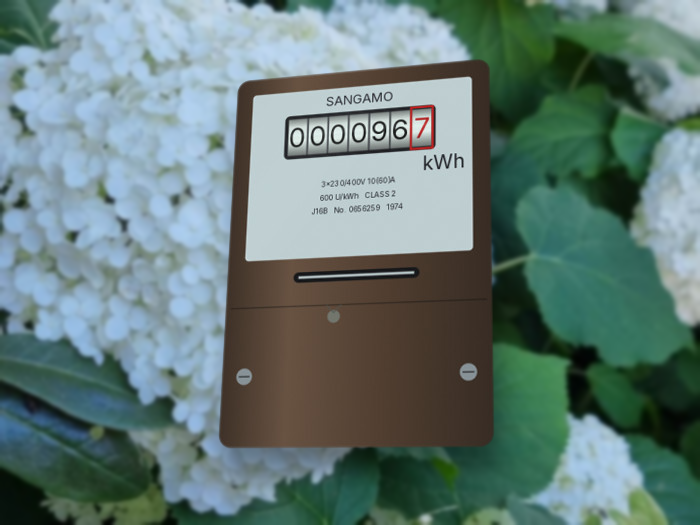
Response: 96.7 kWh
